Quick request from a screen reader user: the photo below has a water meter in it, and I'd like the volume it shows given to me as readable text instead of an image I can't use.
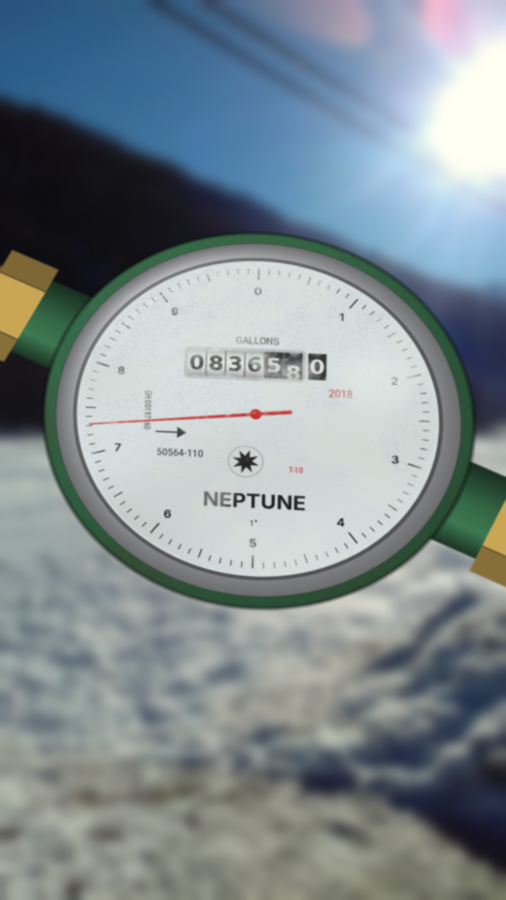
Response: 836577.3 gal
